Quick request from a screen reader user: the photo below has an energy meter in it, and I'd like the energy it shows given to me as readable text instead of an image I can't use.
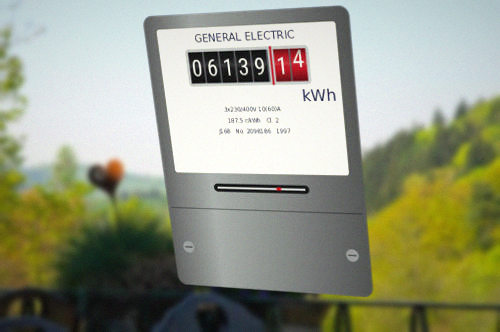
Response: 6139.14 kWh
